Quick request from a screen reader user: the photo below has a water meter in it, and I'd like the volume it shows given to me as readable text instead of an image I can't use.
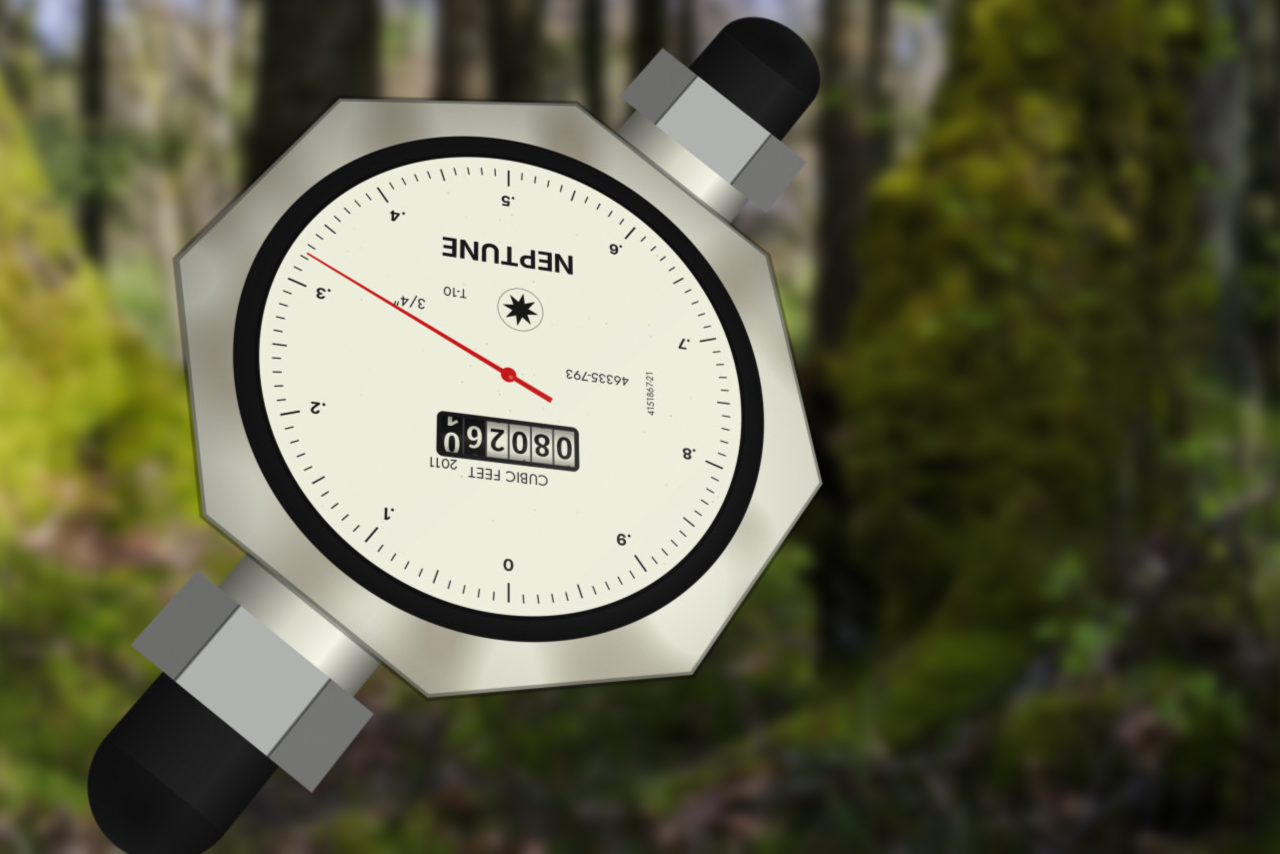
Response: 80260.32 ft³
